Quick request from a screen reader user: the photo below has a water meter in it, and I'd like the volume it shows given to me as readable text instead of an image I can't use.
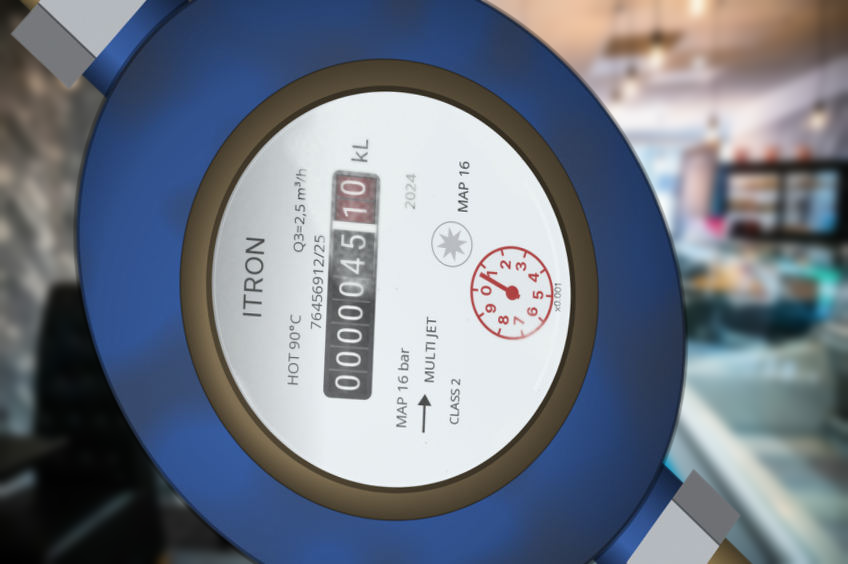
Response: 45.100 kL
